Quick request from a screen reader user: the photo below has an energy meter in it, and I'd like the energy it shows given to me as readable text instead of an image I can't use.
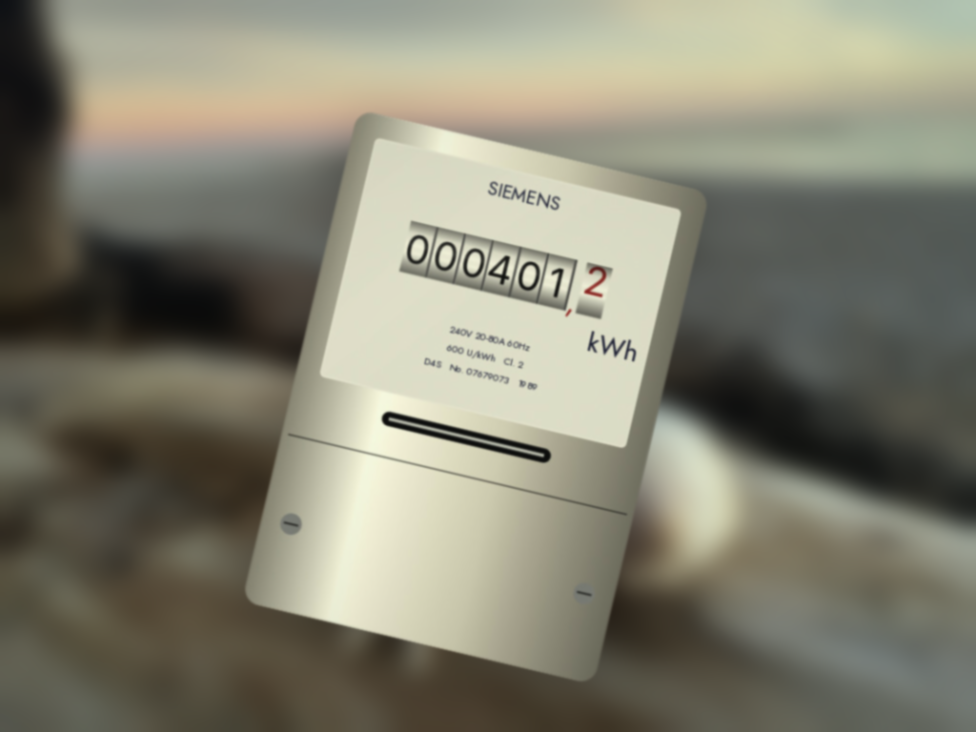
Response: 401.2 kWh
